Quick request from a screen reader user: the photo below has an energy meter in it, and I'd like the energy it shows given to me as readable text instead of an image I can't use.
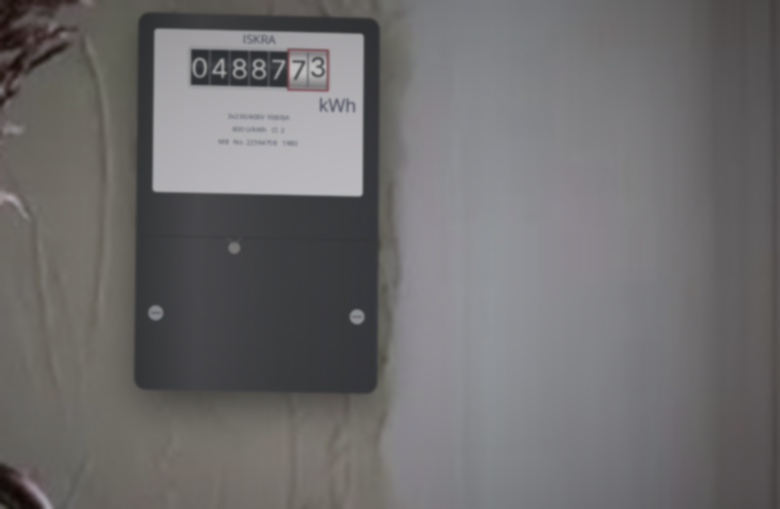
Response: 4887.73 kWh
